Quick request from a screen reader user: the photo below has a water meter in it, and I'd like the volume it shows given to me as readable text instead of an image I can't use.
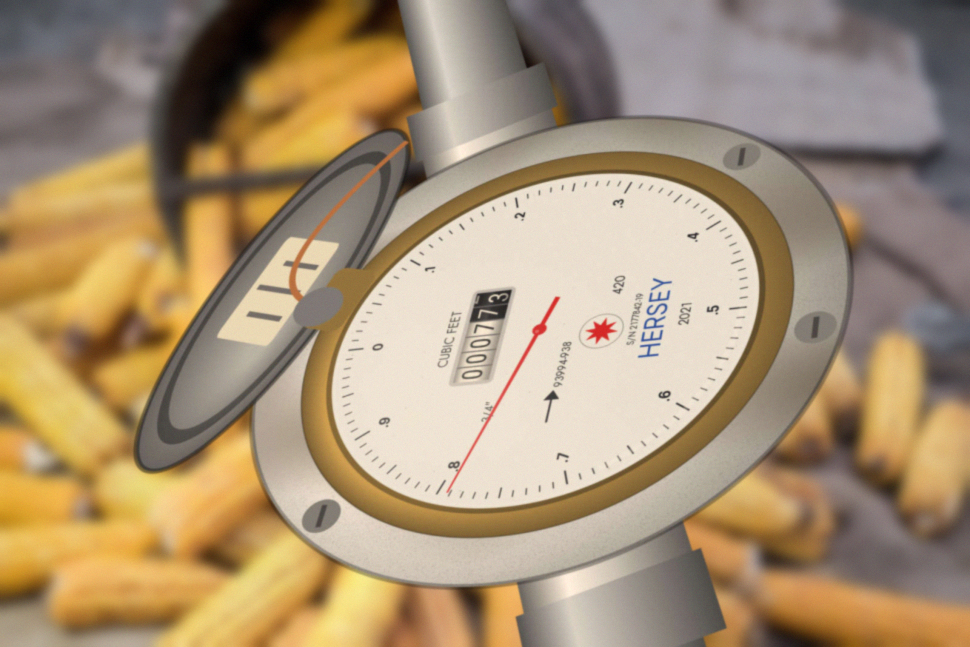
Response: 772.79 ft³
